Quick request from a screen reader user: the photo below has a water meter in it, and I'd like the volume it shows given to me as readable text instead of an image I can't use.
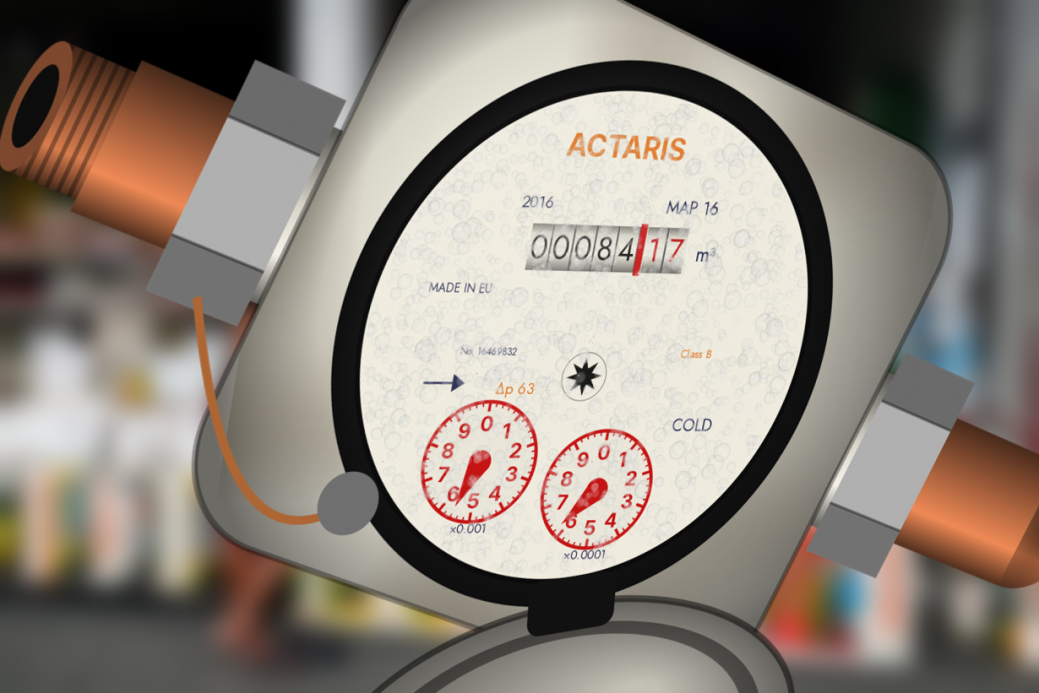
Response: 84.1756 m³
